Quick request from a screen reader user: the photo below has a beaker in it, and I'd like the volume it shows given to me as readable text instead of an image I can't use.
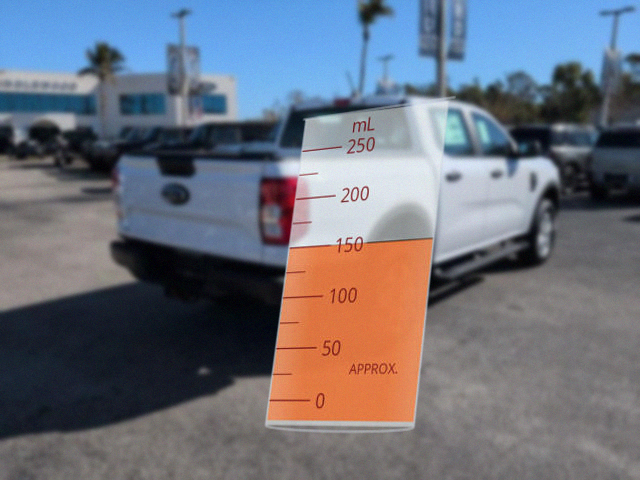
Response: 150 mL
